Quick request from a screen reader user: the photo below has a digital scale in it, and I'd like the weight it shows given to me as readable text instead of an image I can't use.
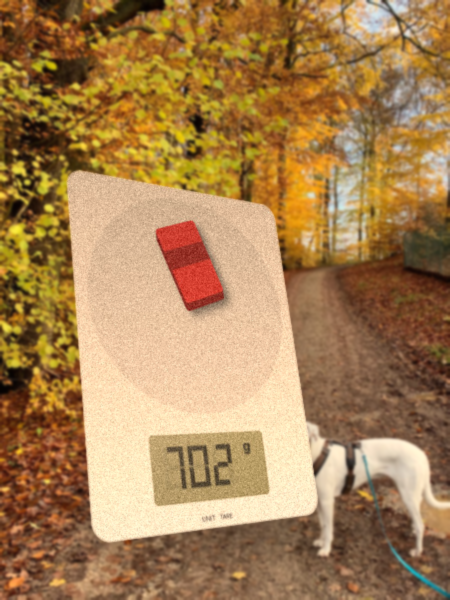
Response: 702 g
